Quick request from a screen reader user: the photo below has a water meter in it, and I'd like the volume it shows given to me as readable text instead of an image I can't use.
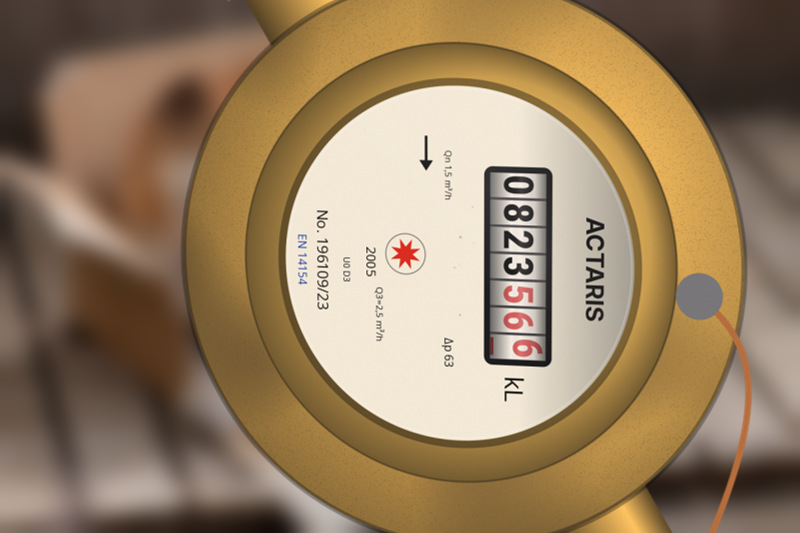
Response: 823.566 kL
